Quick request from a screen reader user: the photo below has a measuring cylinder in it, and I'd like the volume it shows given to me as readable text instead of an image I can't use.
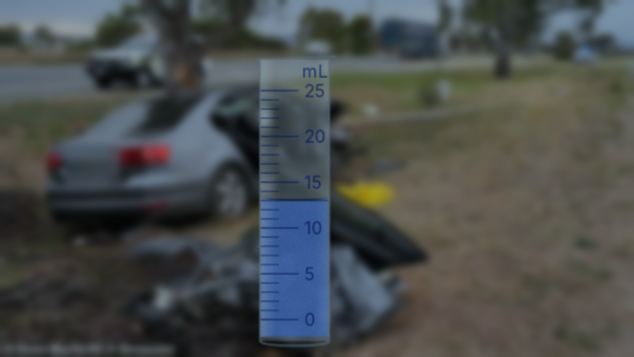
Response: 13 mL
